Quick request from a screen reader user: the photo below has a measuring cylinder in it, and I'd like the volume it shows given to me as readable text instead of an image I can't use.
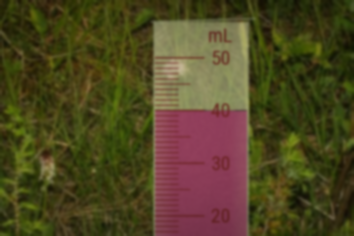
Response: 40 mL
